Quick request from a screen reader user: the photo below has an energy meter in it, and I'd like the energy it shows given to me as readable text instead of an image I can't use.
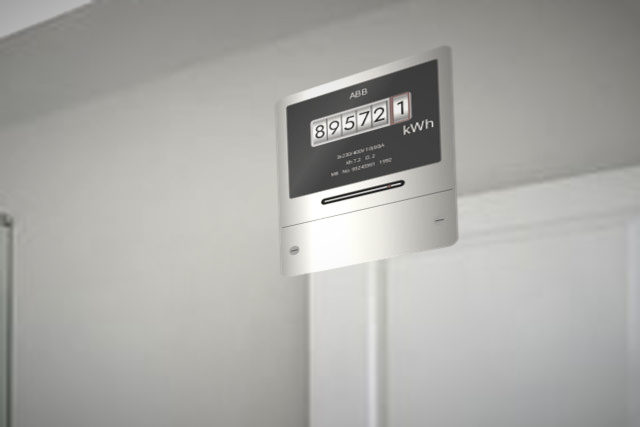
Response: 89572.1 kWh
